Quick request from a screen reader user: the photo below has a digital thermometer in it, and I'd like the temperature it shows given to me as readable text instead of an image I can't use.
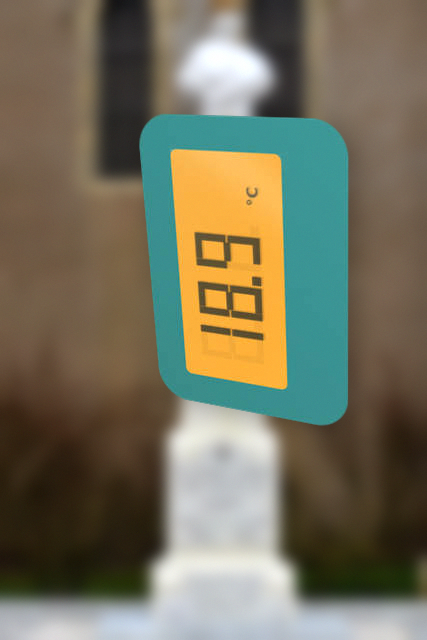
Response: 18.9 °C
